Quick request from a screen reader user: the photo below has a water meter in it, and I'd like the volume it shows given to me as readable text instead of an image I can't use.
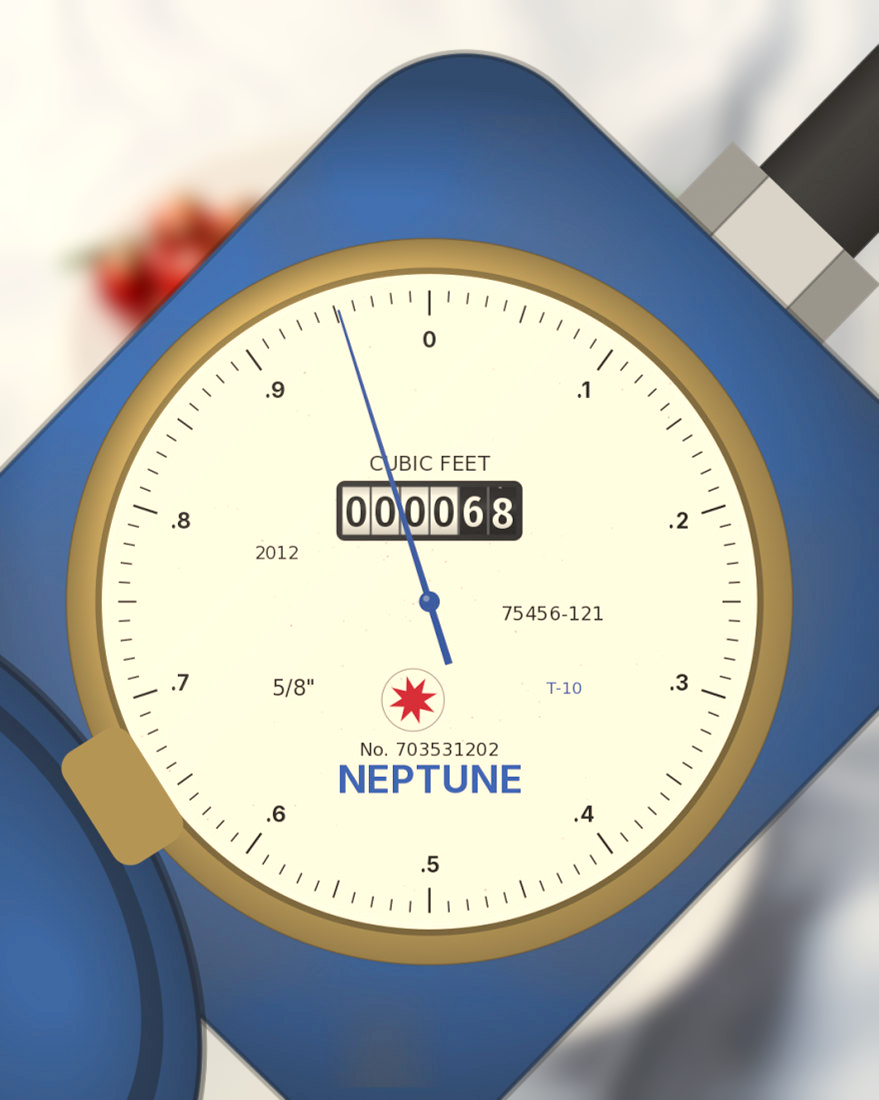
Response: 67.95 ft³
